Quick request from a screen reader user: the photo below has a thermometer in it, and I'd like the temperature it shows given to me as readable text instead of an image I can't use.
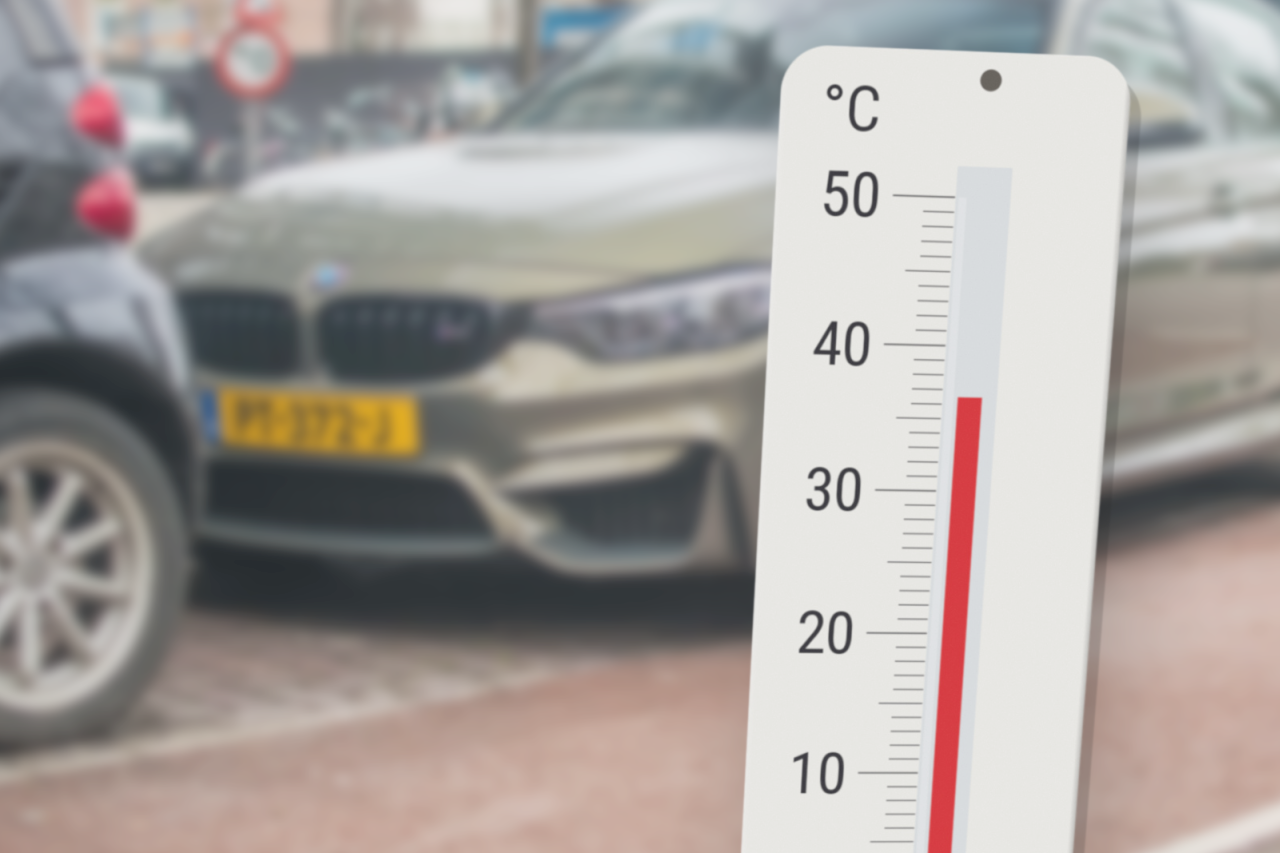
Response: 36.5 °C
